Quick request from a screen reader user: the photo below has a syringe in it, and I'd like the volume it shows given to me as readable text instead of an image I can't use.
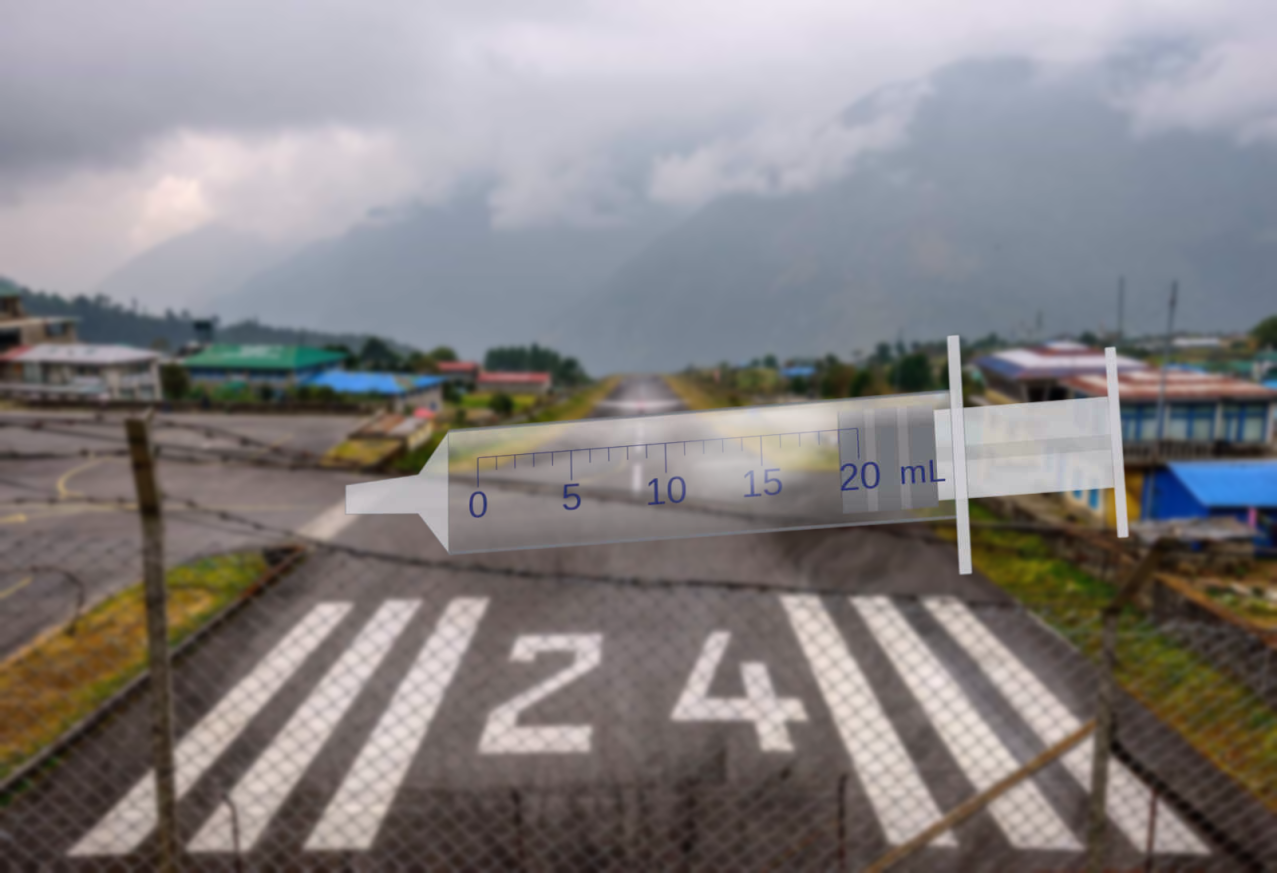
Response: 19 mL
